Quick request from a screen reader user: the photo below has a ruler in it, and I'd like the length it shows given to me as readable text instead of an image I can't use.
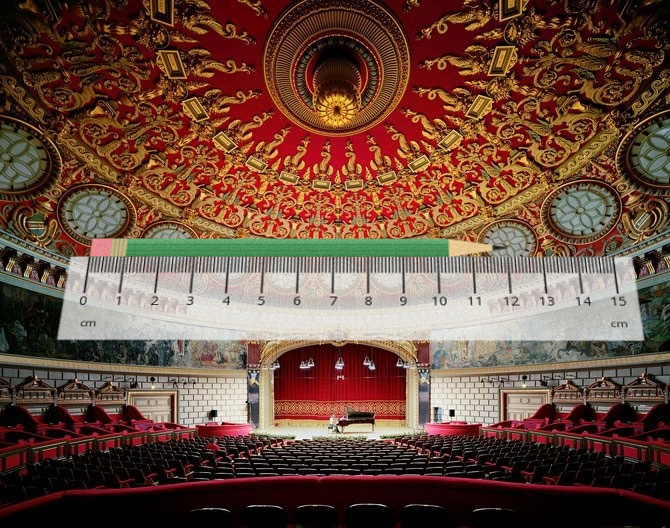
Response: 12 cm
